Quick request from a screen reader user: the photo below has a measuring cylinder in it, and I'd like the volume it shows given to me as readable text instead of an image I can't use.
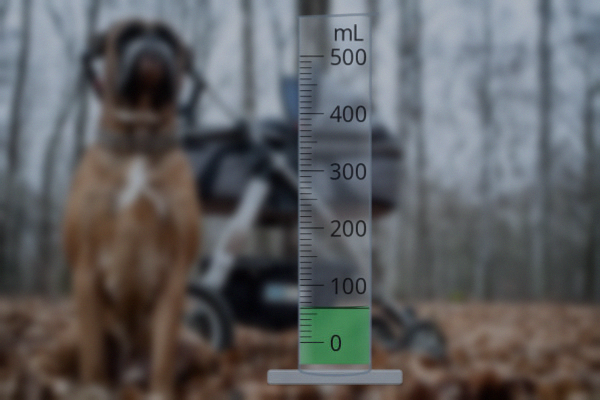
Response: 60 mL
